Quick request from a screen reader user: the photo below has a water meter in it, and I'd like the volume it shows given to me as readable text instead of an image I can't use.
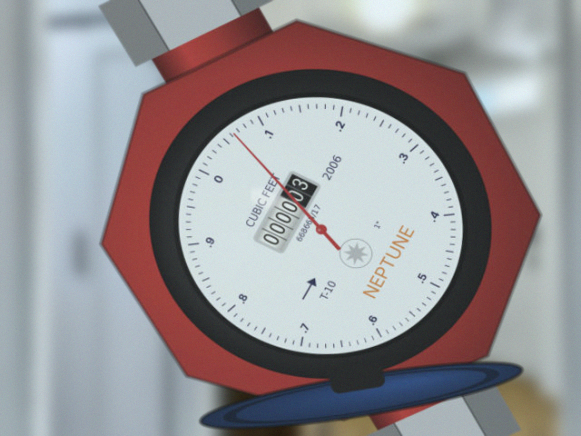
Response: 3.06 ft³
